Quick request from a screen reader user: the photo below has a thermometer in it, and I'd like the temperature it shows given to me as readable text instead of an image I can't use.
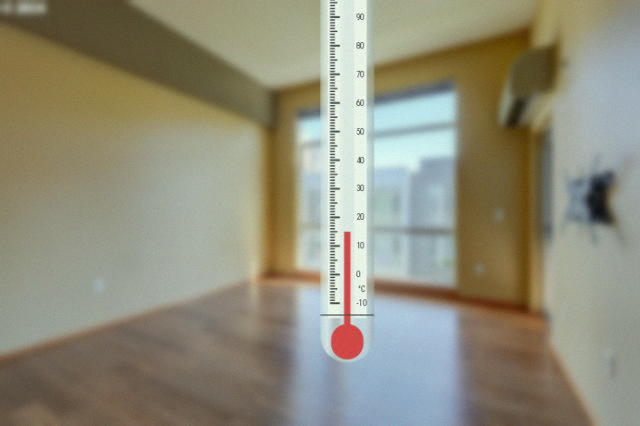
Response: 15 °C
